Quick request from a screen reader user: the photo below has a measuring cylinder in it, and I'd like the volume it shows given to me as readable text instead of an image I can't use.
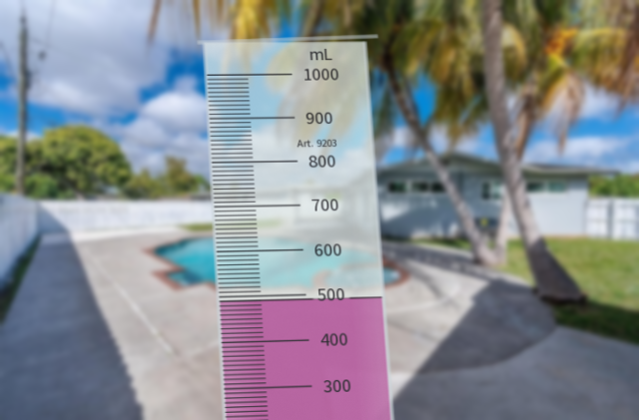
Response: 490 mL
